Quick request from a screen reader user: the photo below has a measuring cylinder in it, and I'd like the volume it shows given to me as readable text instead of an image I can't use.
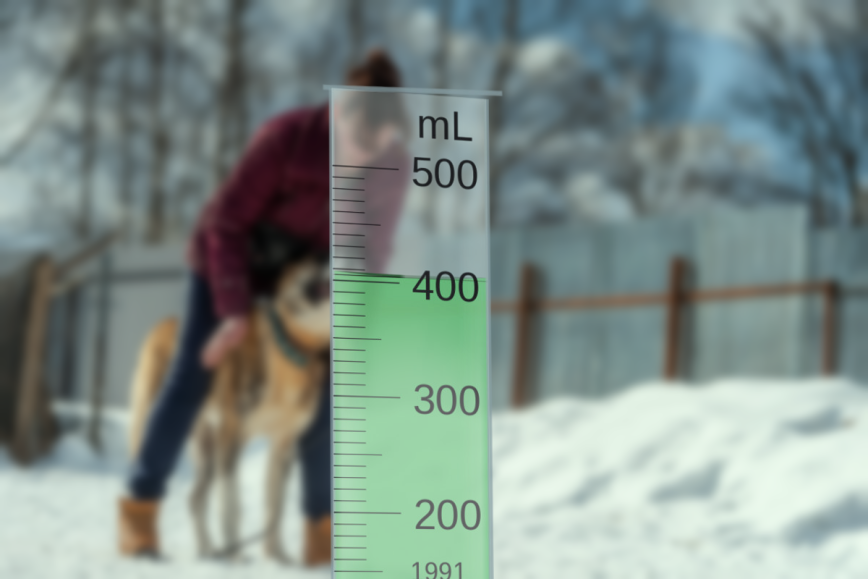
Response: 405 mL
